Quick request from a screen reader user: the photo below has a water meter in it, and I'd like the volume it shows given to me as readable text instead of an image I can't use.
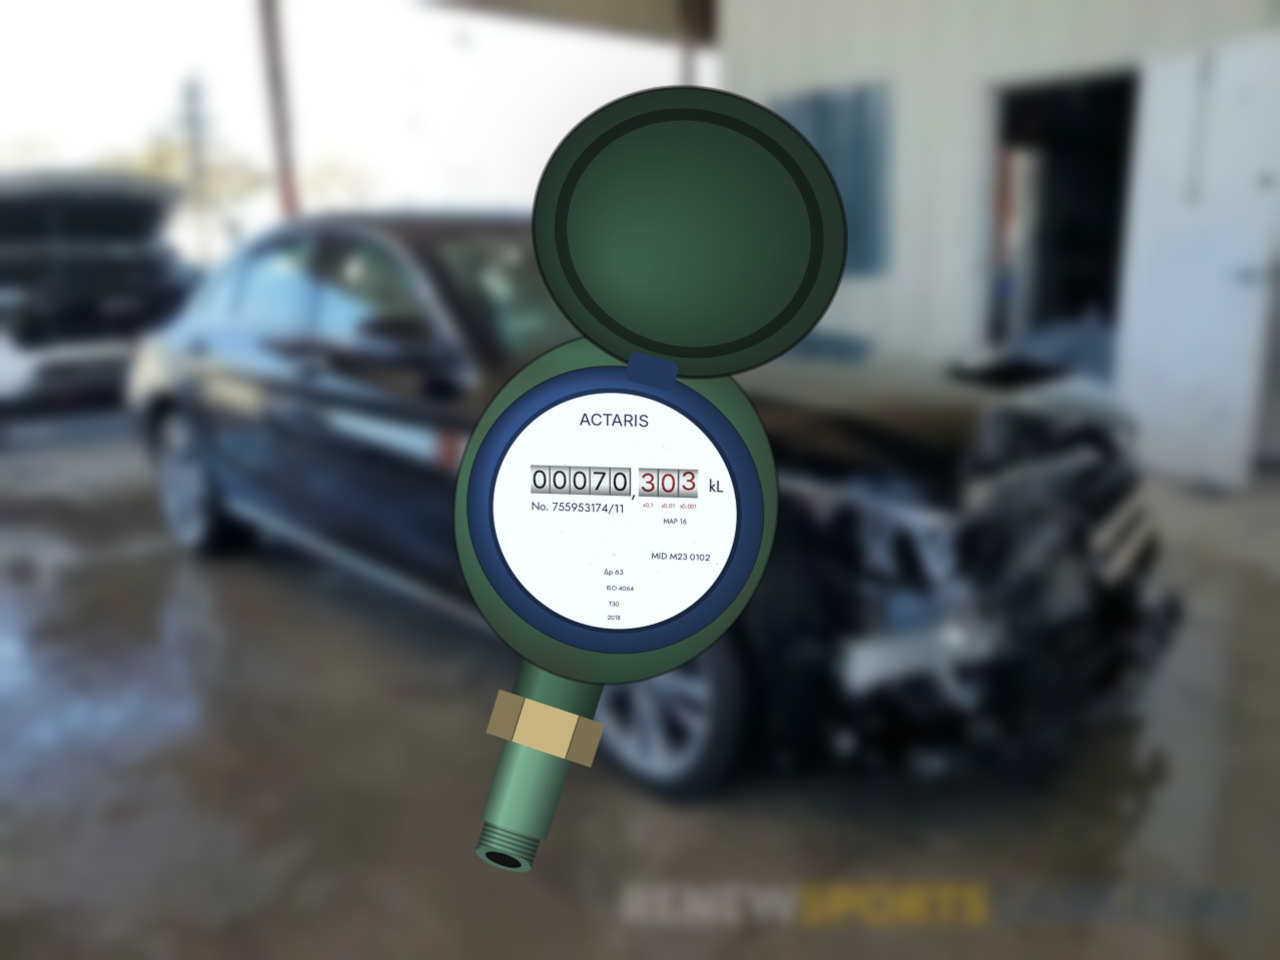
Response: 70.303 kL
